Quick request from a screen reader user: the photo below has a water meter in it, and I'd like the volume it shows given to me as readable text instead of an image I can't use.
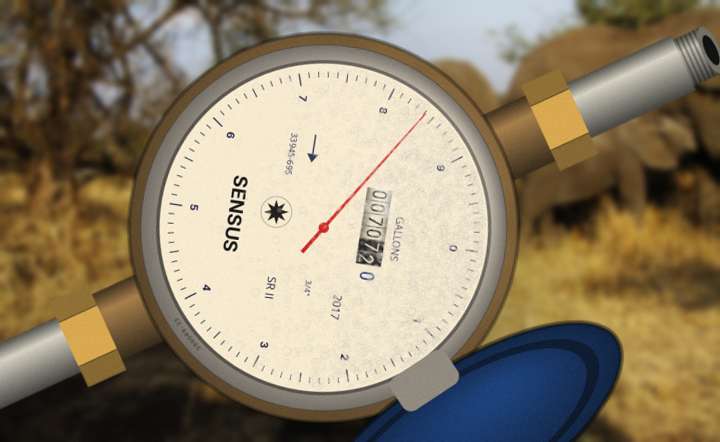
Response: 70718.4 gal
